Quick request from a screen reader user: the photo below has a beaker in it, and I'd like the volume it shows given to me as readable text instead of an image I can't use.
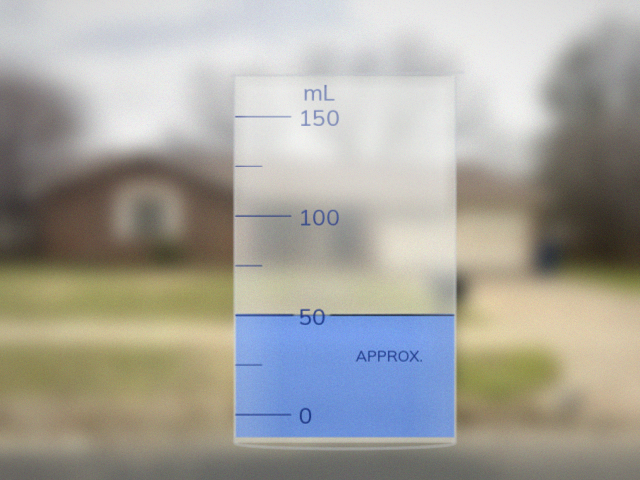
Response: 50 mL
